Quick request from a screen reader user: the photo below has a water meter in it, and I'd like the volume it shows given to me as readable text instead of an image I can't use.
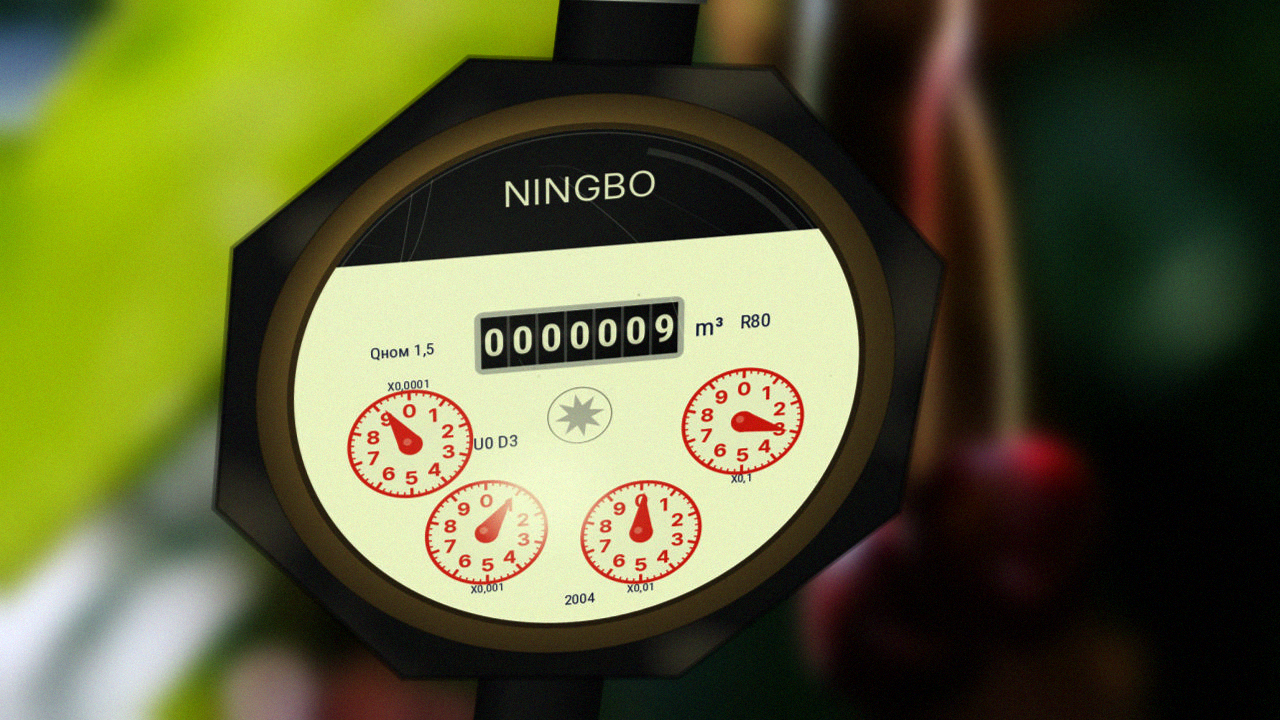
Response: 9.3009 m³
